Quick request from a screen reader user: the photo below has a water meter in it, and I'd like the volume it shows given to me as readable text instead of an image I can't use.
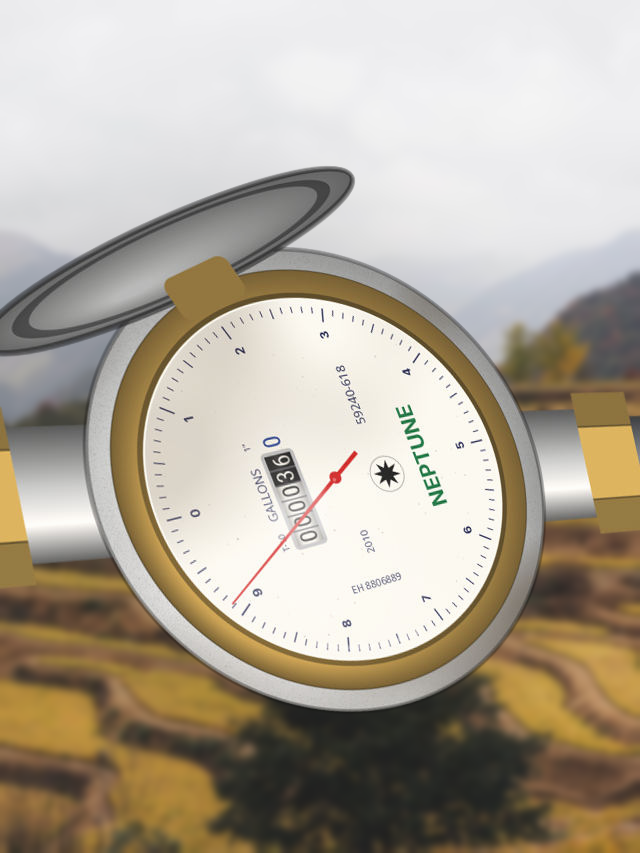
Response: 359.1 gal
